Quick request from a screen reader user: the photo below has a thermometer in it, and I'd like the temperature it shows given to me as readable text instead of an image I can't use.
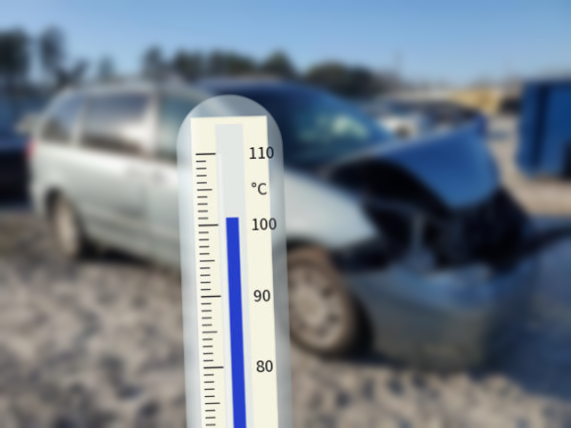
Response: 101 °C
